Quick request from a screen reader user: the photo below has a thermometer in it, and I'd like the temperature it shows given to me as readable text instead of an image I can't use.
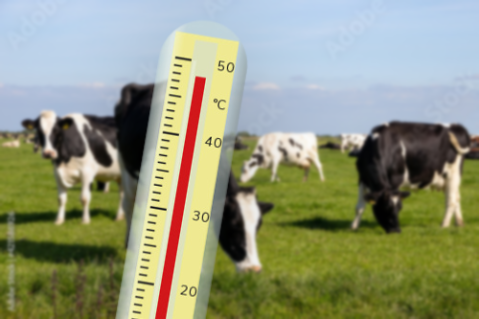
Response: 48 °C
